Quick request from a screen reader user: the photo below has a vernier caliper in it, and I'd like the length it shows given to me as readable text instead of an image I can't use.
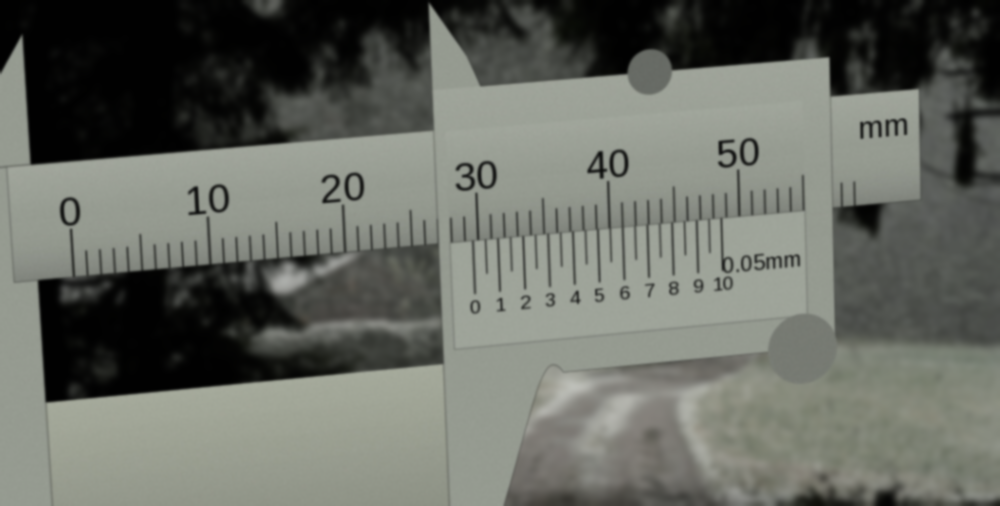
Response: 29.6 mm
